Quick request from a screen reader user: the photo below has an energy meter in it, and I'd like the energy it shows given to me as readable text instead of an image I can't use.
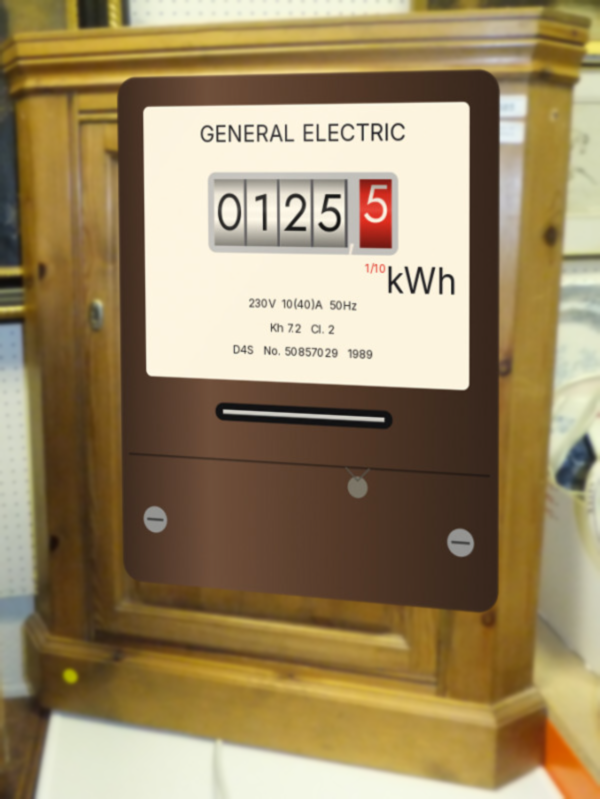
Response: 125.5 kWh
